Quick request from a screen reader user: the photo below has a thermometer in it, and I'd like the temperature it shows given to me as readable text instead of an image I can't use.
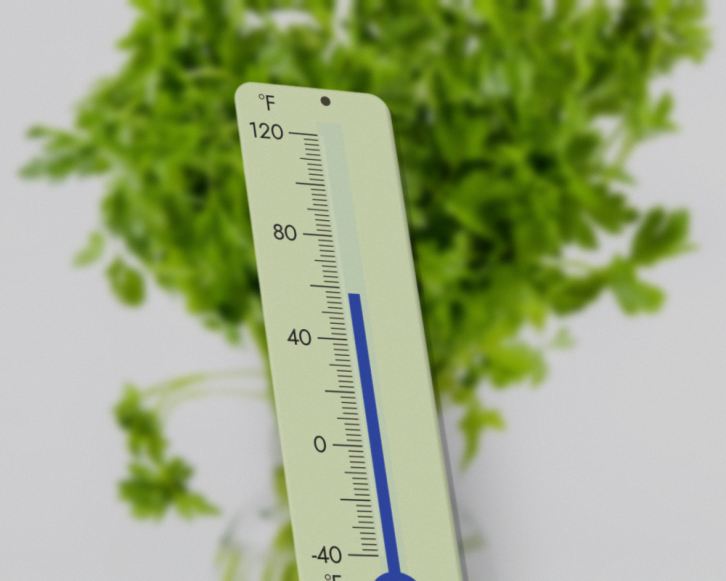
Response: 58 °F
